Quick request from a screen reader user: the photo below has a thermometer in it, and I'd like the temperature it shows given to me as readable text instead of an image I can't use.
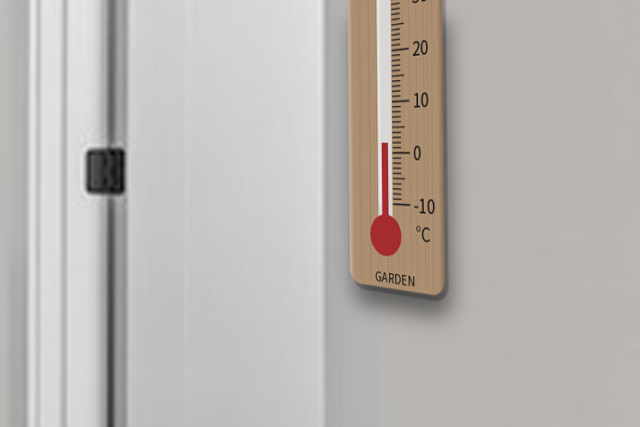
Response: 2 °C
